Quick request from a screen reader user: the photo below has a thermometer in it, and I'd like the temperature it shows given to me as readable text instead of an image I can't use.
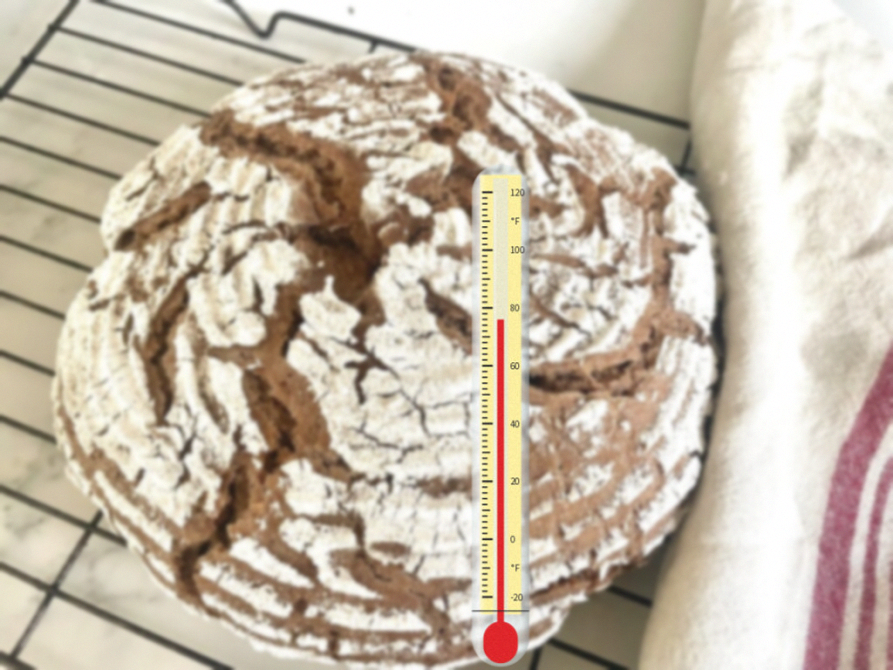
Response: 76 °F
